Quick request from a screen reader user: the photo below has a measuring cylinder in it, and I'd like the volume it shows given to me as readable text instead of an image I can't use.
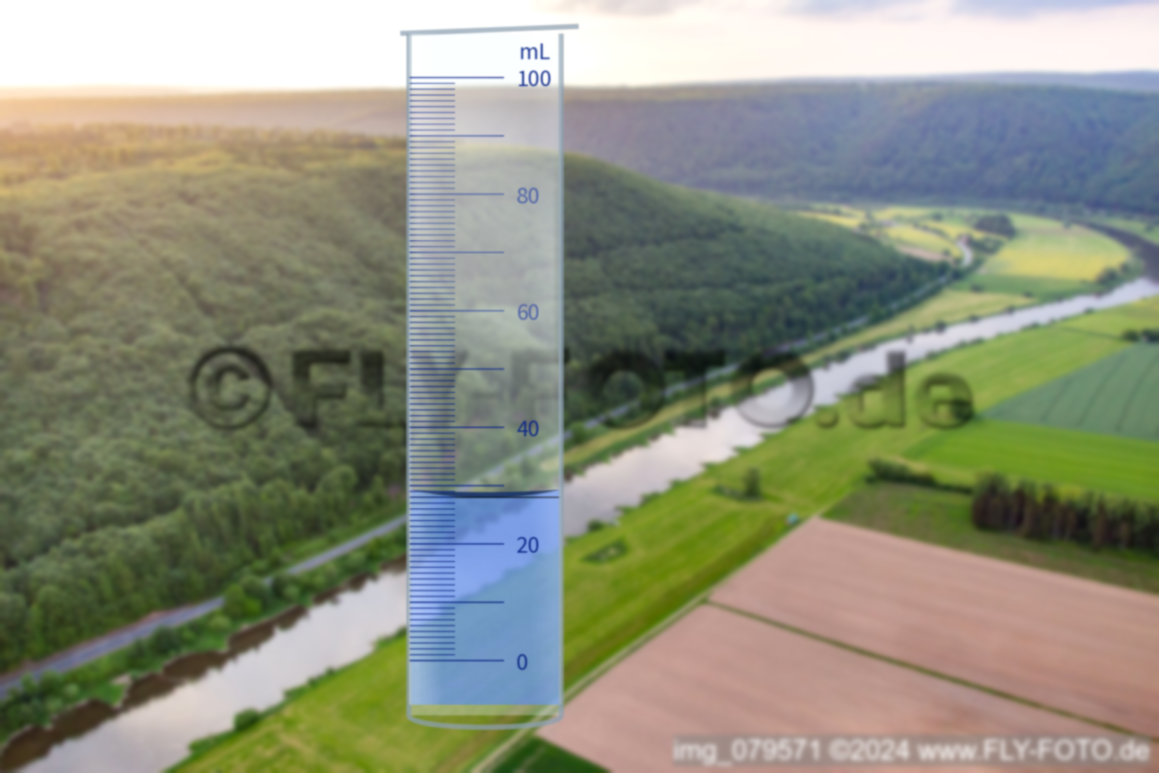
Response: 28 mL
